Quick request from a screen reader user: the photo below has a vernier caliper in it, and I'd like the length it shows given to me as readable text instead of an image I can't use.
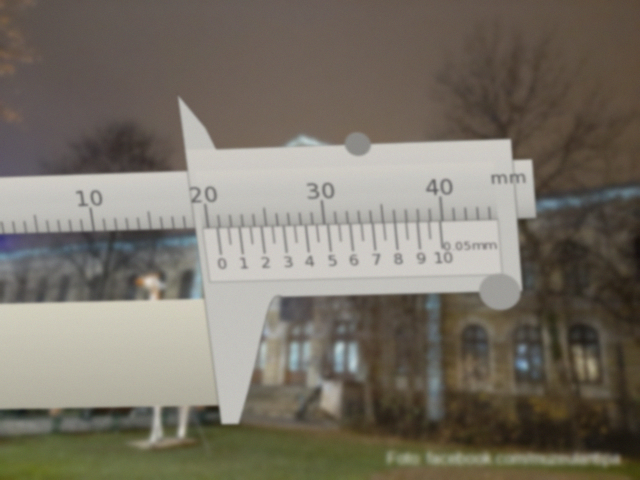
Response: 20.8 mm
